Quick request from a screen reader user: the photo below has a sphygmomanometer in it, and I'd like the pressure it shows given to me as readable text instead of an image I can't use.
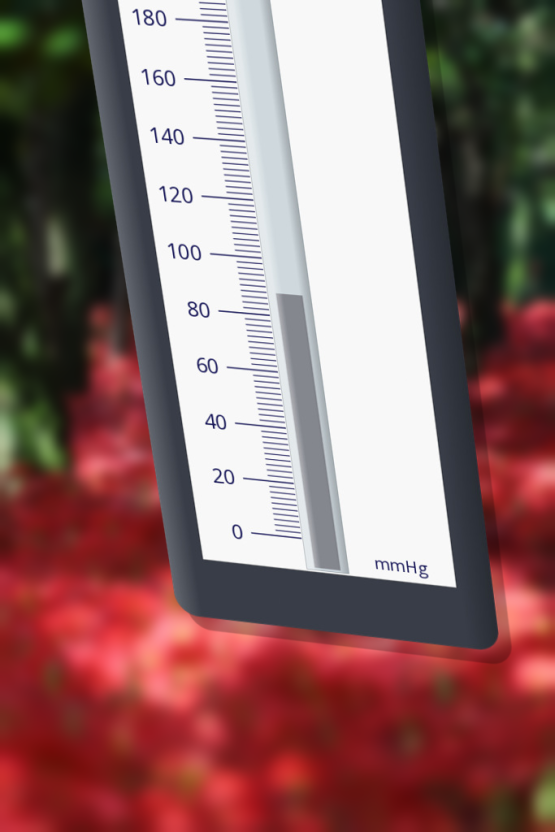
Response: 88 mmHg
